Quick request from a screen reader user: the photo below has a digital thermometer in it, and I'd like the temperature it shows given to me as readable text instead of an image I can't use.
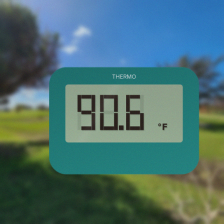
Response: 90.6 °F
